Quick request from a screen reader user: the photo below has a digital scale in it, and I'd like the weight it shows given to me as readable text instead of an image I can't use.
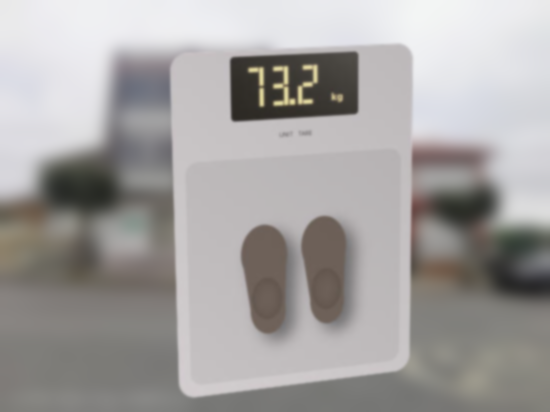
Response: 73.2 kg
